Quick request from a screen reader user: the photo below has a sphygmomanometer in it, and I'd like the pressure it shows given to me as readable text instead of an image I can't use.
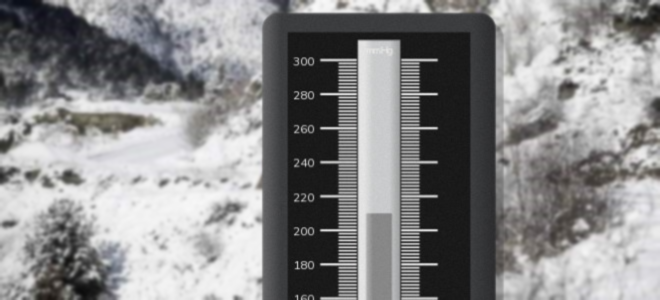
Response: 210 mmHg
